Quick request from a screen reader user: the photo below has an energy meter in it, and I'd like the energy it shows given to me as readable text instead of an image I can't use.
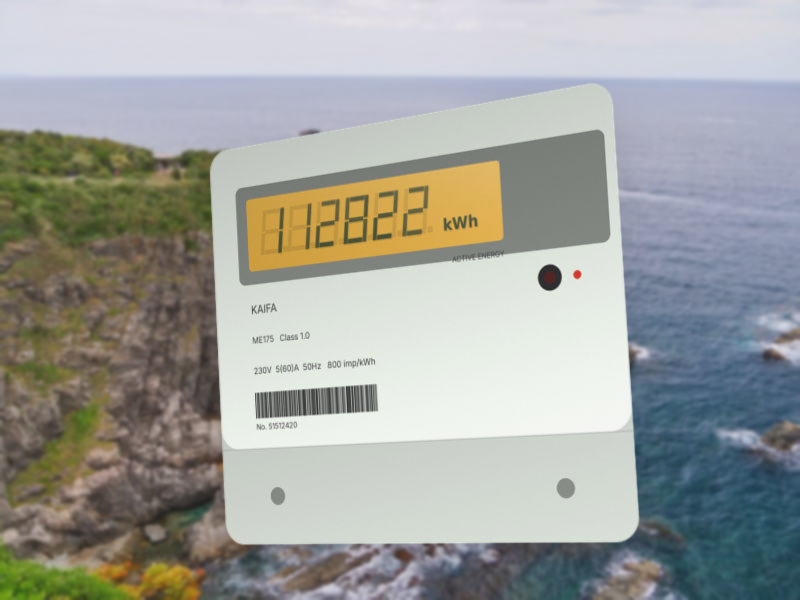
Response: 112822 kWh
